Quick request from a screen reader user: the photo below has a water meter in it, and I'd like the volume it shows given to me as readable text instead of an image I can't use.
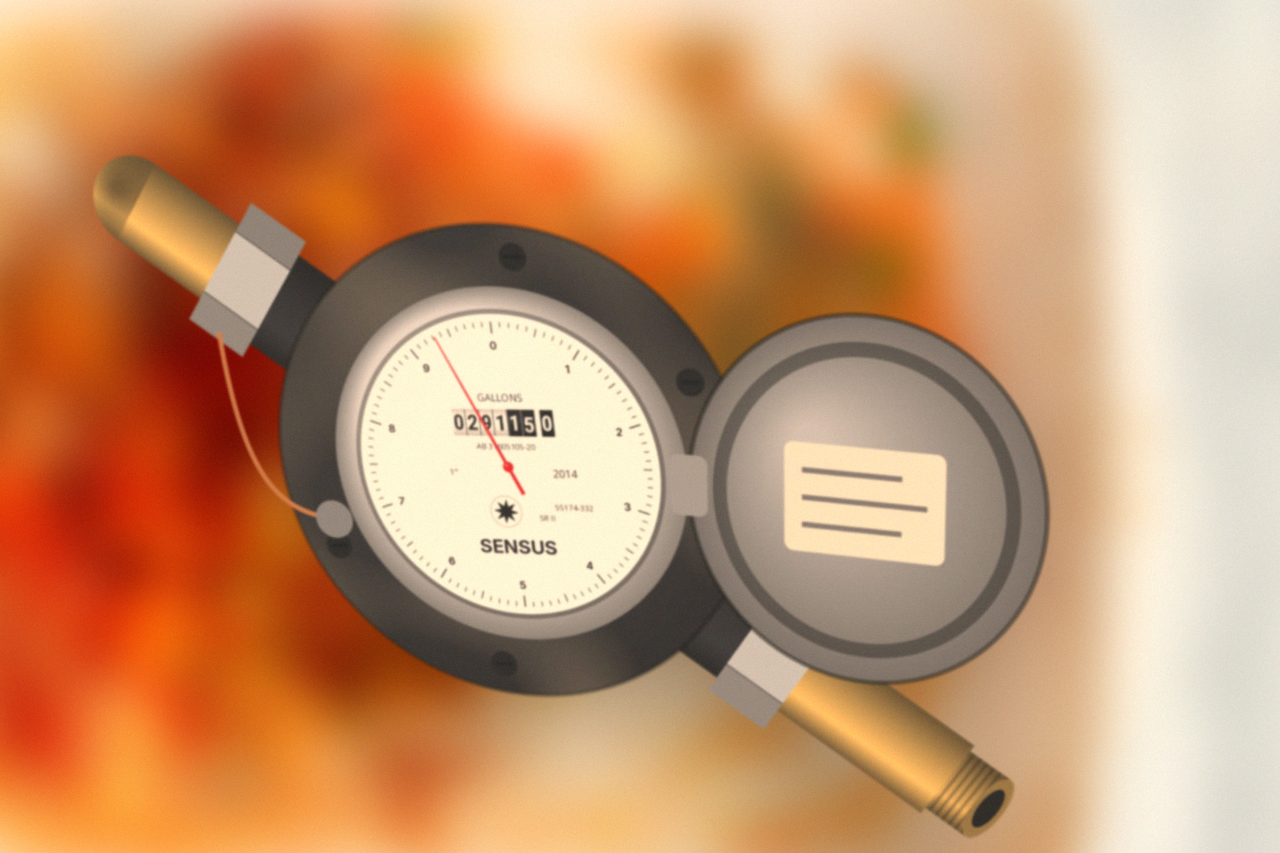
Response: 291149.3 gal
